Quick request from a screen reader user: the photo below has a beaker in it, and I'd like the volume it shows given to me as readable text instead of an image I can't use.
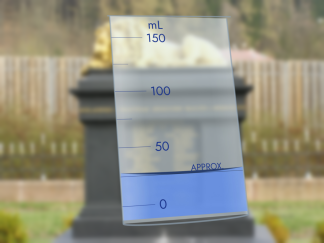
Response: 25 mL
